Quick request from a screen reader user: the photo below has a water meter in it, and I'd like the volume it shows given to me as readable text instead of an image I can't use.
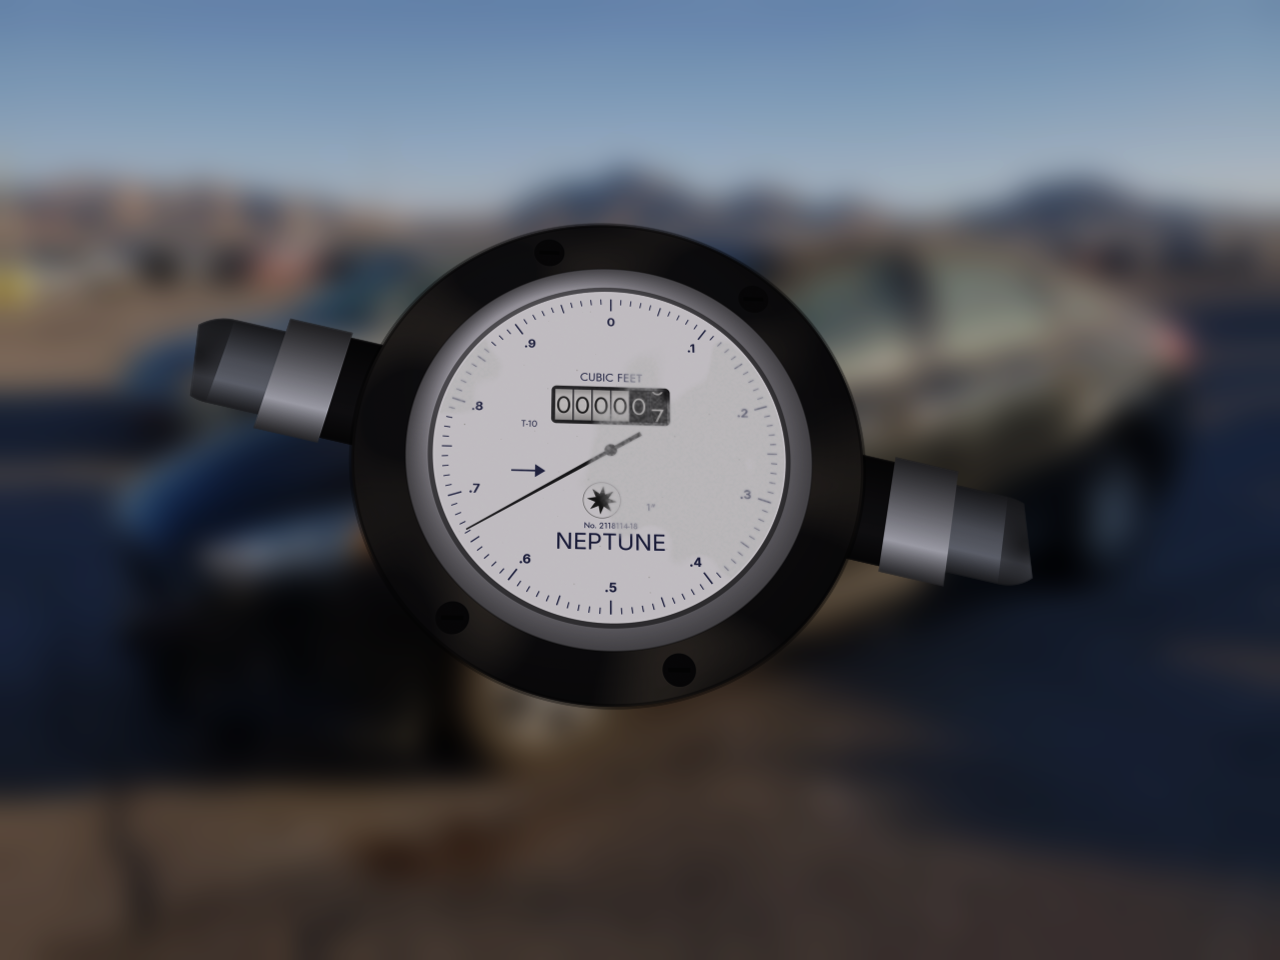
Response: 6.66 ft³
